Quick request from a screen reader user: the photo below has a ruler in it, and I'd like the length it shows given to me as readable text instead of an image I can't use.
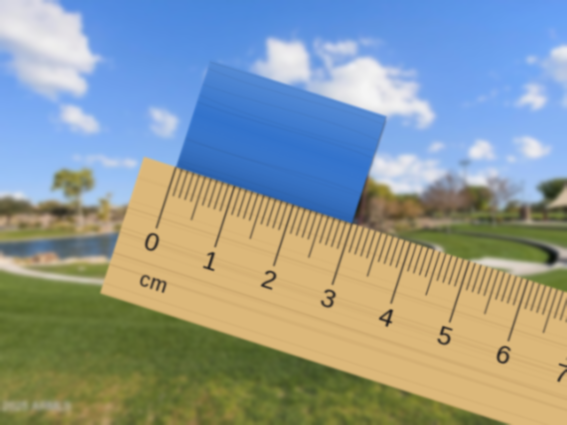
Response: 3 cm
